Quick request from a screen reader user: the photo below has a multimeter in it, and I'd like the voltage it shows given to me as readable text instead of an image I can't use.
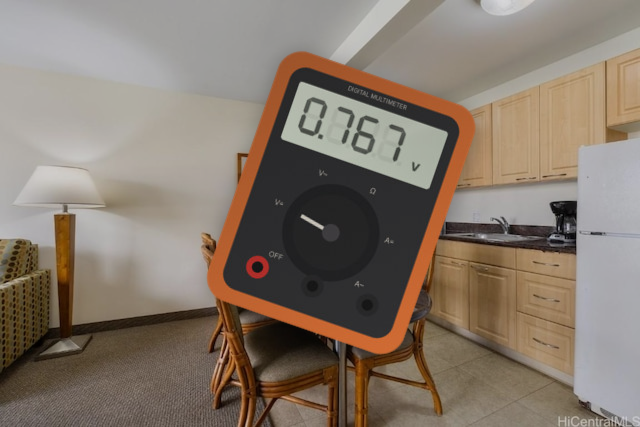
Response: 0.767 V
